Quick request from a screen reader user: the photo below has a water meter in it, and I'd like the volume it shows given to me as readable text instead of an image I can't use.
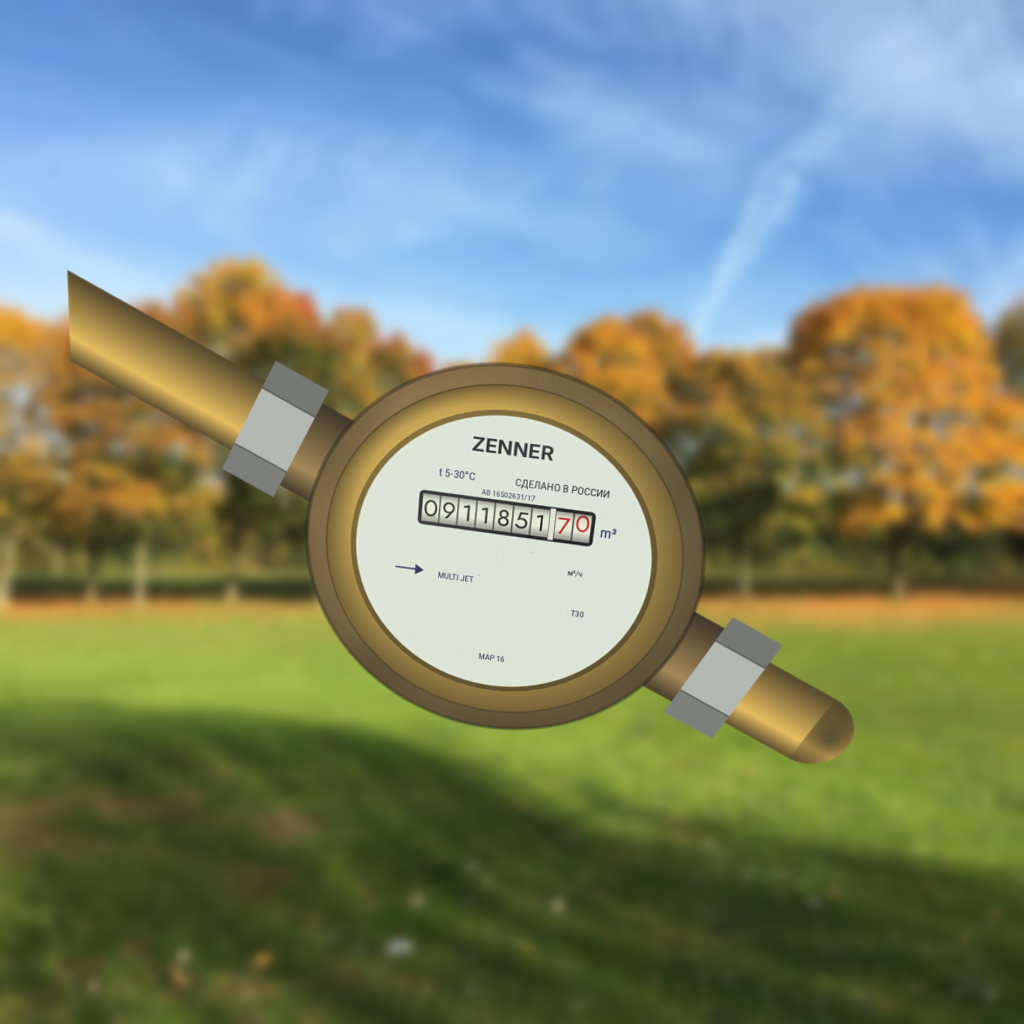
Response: 911851.70 m³
